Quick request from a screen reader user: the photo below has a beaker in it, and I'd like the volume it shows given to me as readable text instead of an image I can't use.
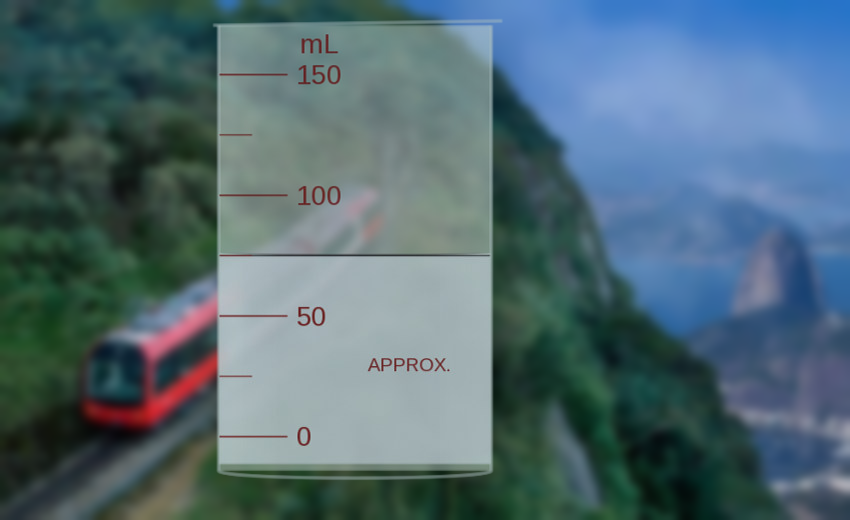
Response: 75 mL
